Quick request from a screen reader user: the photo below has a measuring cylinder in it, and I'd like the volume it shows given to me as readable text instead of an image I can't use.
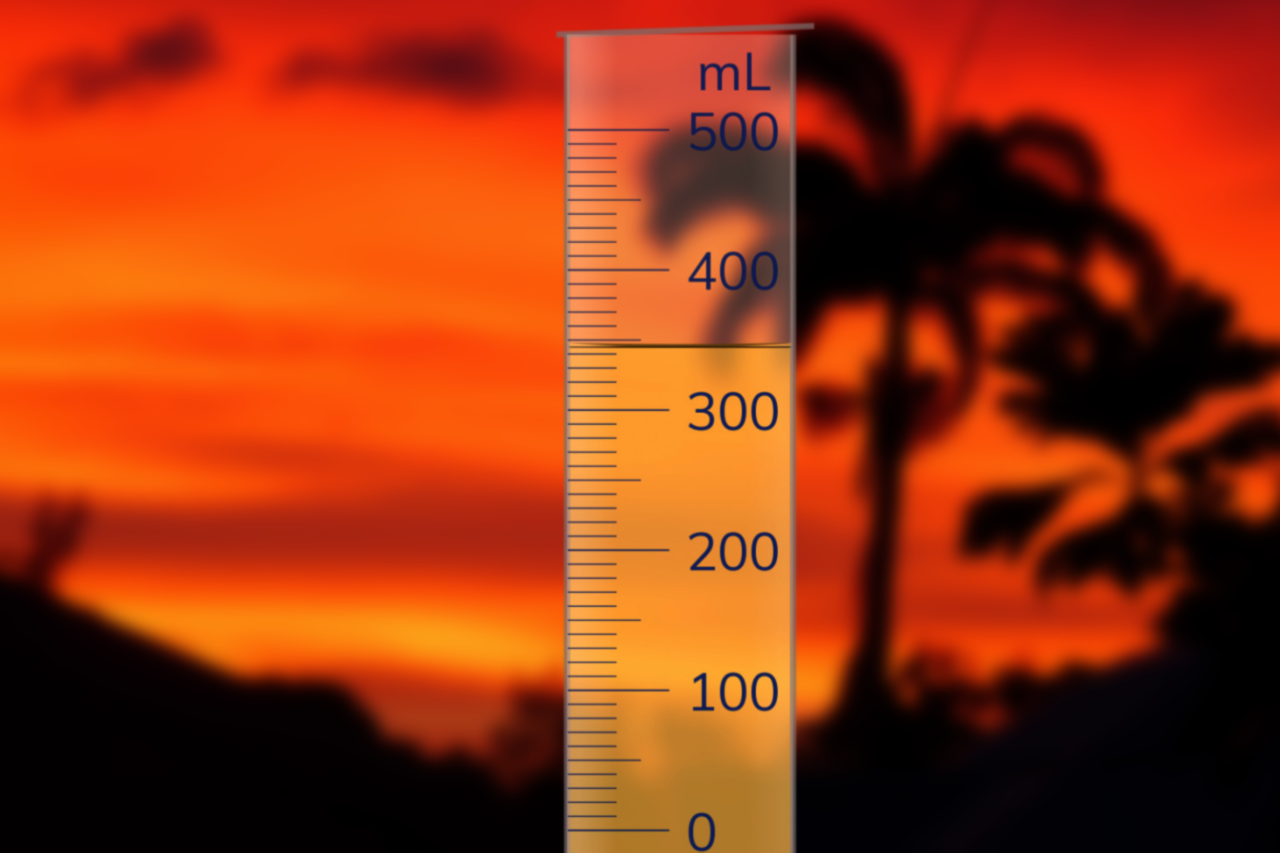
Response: 345 mL
